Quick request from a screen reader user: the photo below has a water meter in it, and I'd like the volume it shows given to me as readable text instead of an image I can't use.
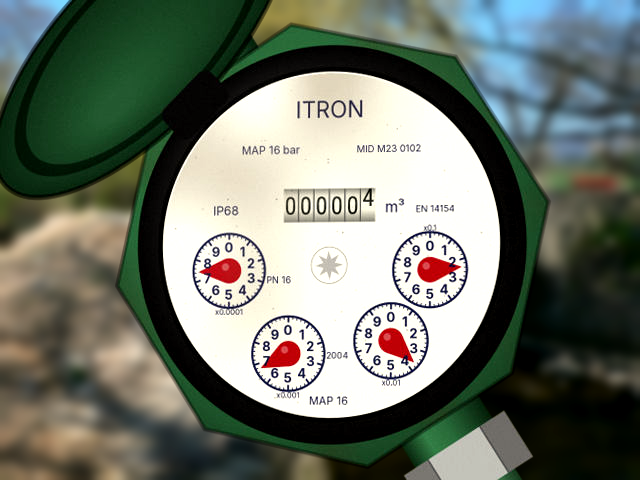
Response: 4.2367 m³
